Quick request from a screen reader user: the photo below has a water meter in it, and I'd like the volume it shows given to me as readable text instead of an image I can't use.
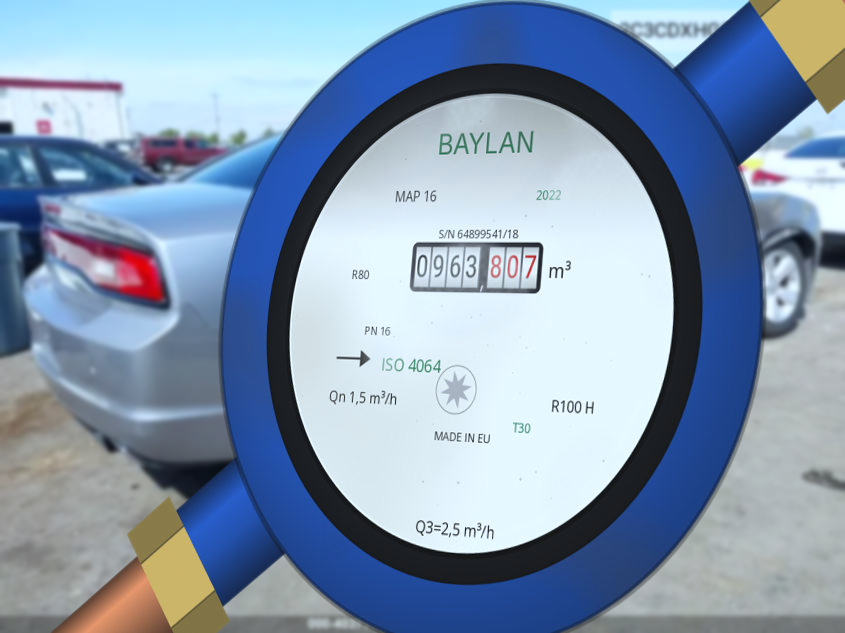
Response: 963.807 m³
